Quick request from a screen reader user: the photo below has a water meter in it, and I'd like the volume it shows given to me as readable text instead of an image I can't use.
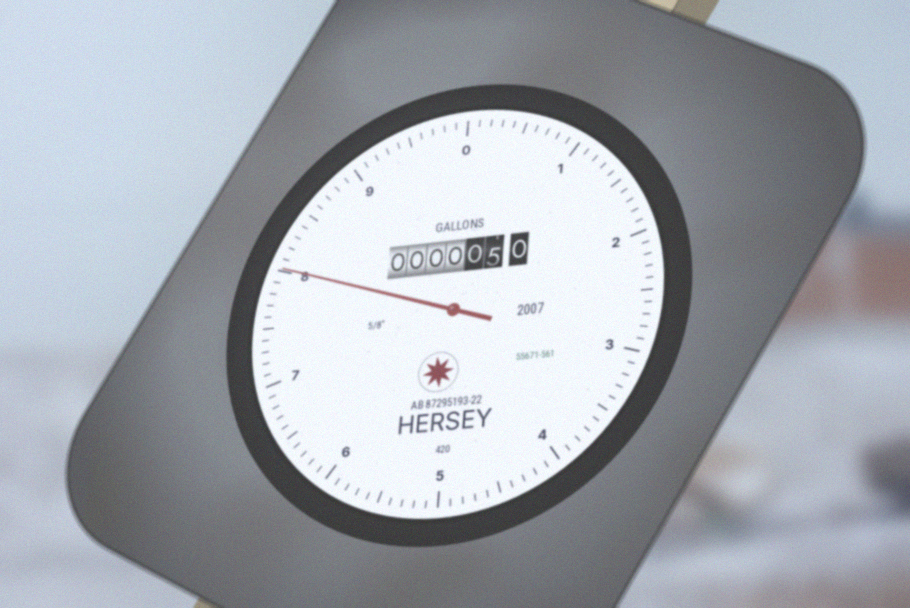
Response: 48.0 gal
